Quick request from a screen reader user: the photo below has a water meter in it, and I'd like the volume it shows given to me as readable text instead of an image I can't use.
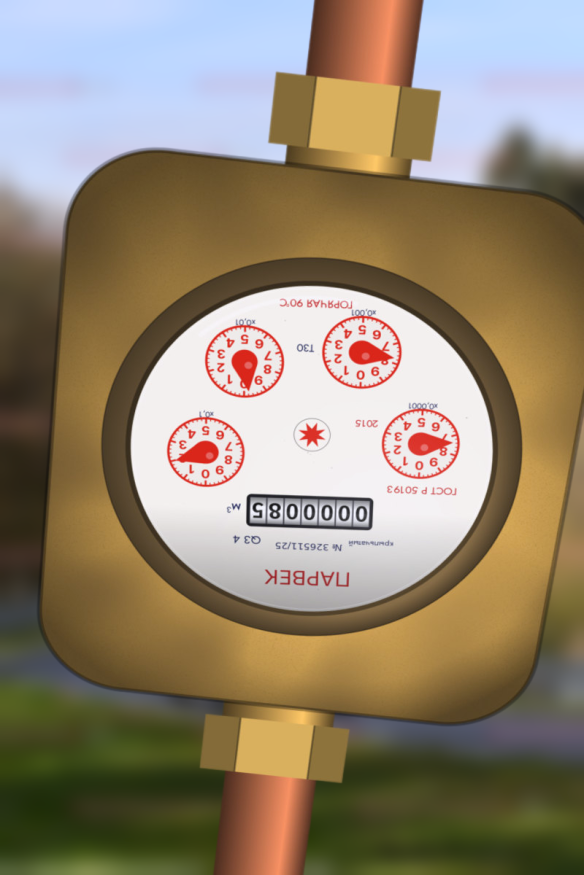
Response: 85.1977 m³
